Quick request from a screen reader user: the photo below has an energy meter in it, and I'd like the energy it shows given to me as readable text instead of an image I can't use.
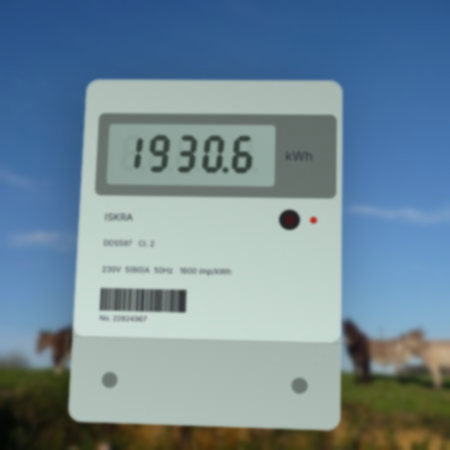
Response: 1930.6 kWh
